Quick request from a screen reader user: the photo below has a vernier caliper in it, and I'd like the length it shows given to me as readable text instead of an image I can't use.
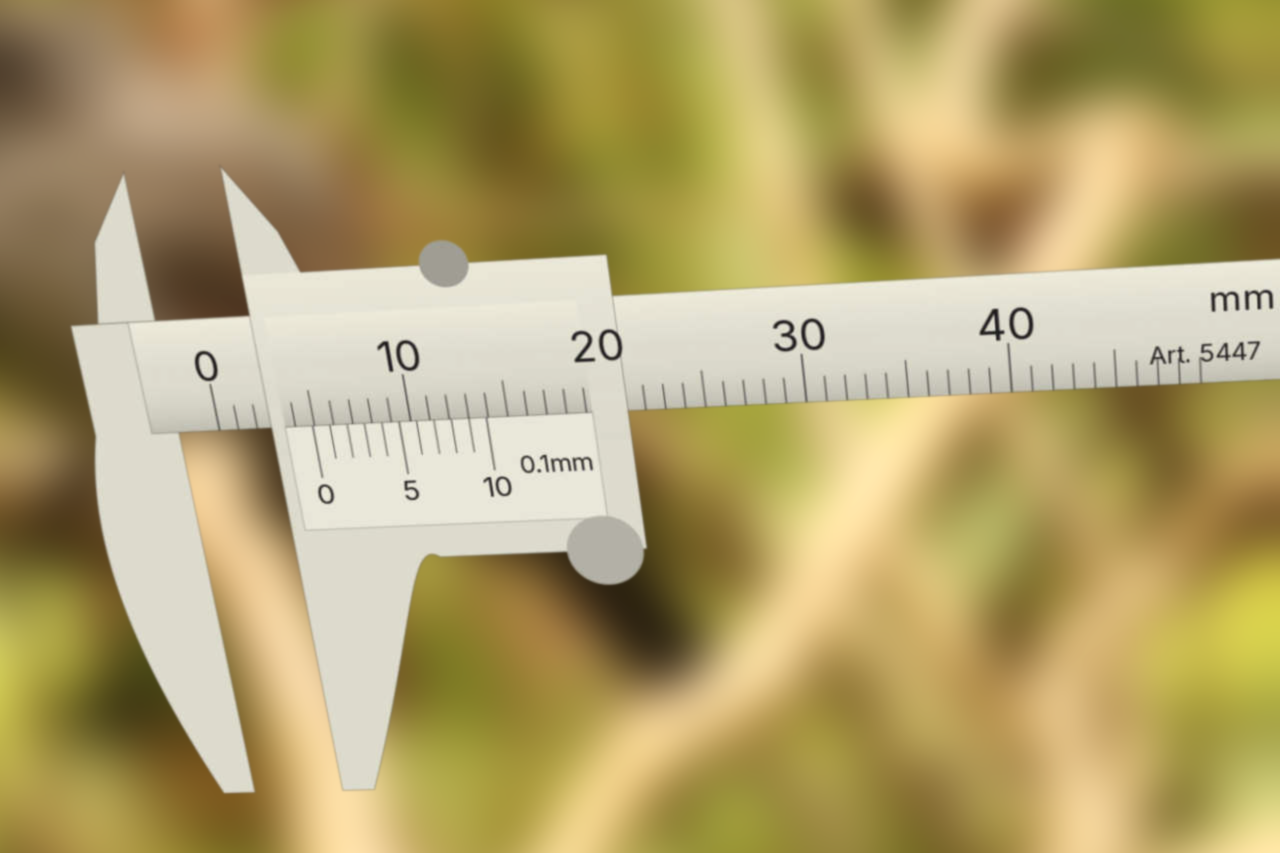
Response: 4.9 mm
